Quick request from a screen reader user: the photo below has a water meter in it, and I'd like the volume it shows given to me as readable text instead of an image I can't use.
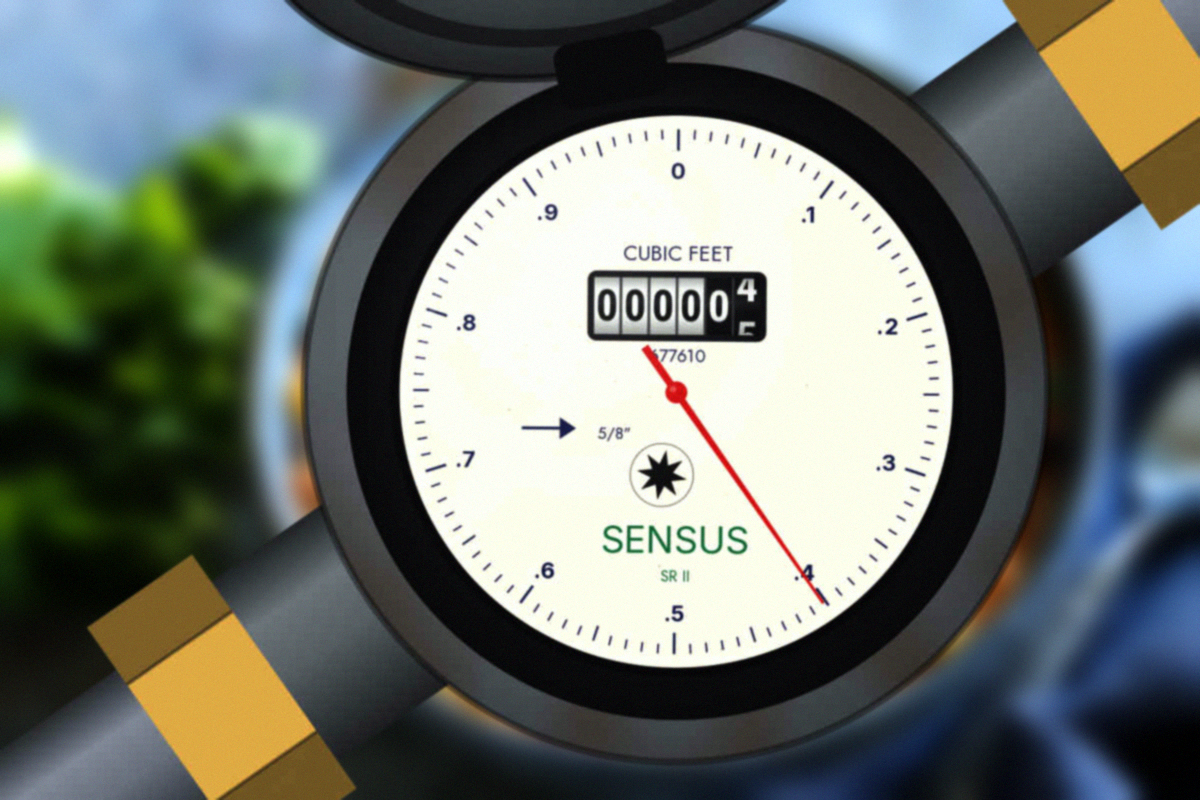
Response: 4.40 ft³
